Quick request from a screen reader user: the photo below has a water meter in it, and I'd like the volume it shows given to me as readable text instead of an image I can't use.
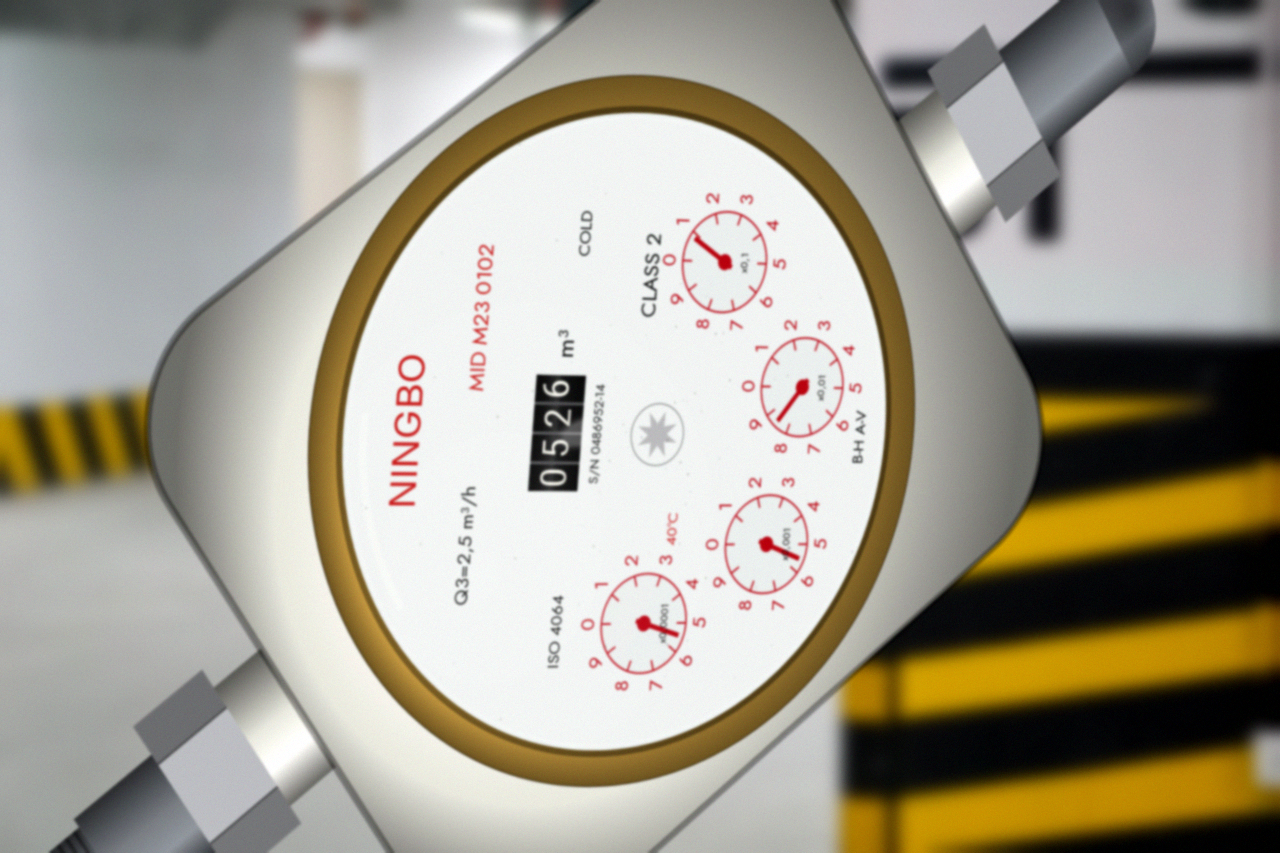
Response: 526.0855 m³
